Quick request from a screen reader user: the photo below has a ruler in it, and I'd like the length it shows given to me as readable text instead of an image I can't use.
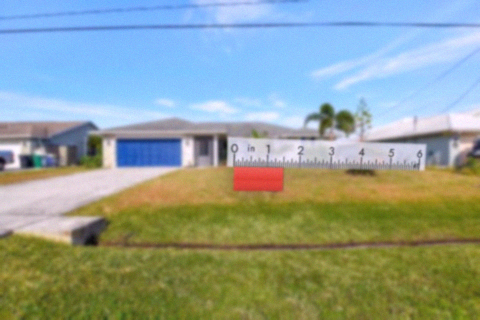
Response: 1.5 in
